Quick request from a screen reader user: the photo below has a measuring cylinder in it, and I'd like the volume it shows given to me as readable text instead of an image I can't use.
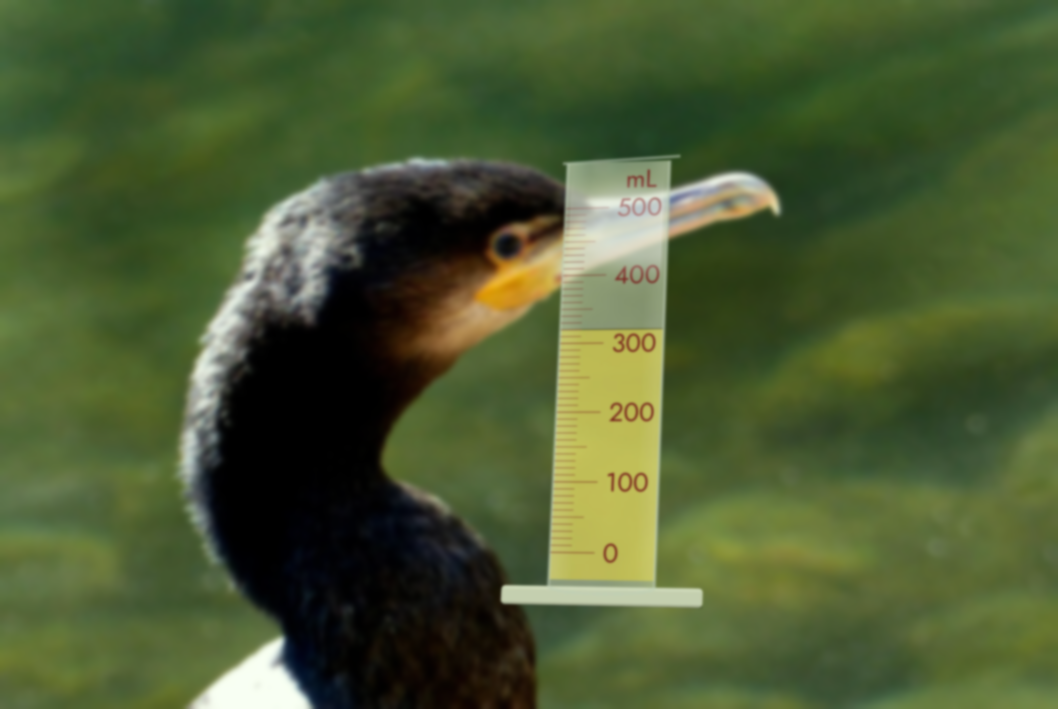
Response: 320 mL
